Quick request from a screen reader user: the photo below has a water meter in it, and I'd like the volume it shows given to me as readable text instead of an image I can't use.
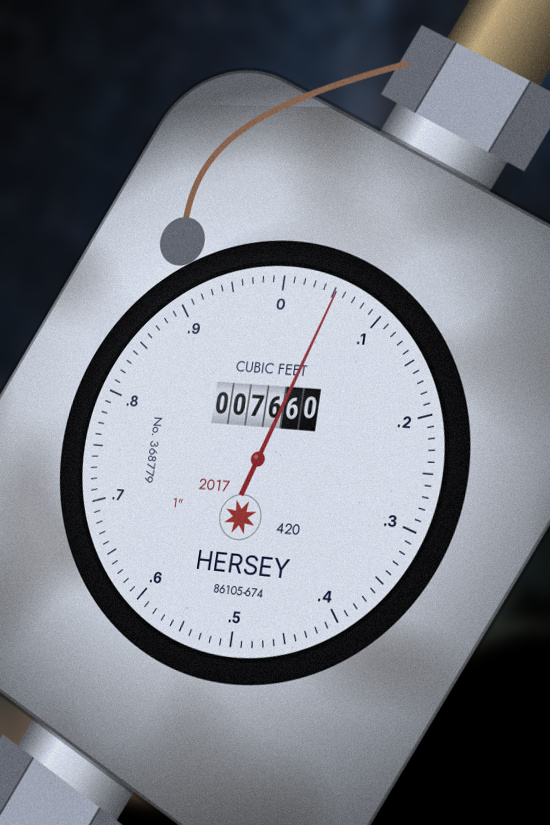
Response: 7660.05 ft³
